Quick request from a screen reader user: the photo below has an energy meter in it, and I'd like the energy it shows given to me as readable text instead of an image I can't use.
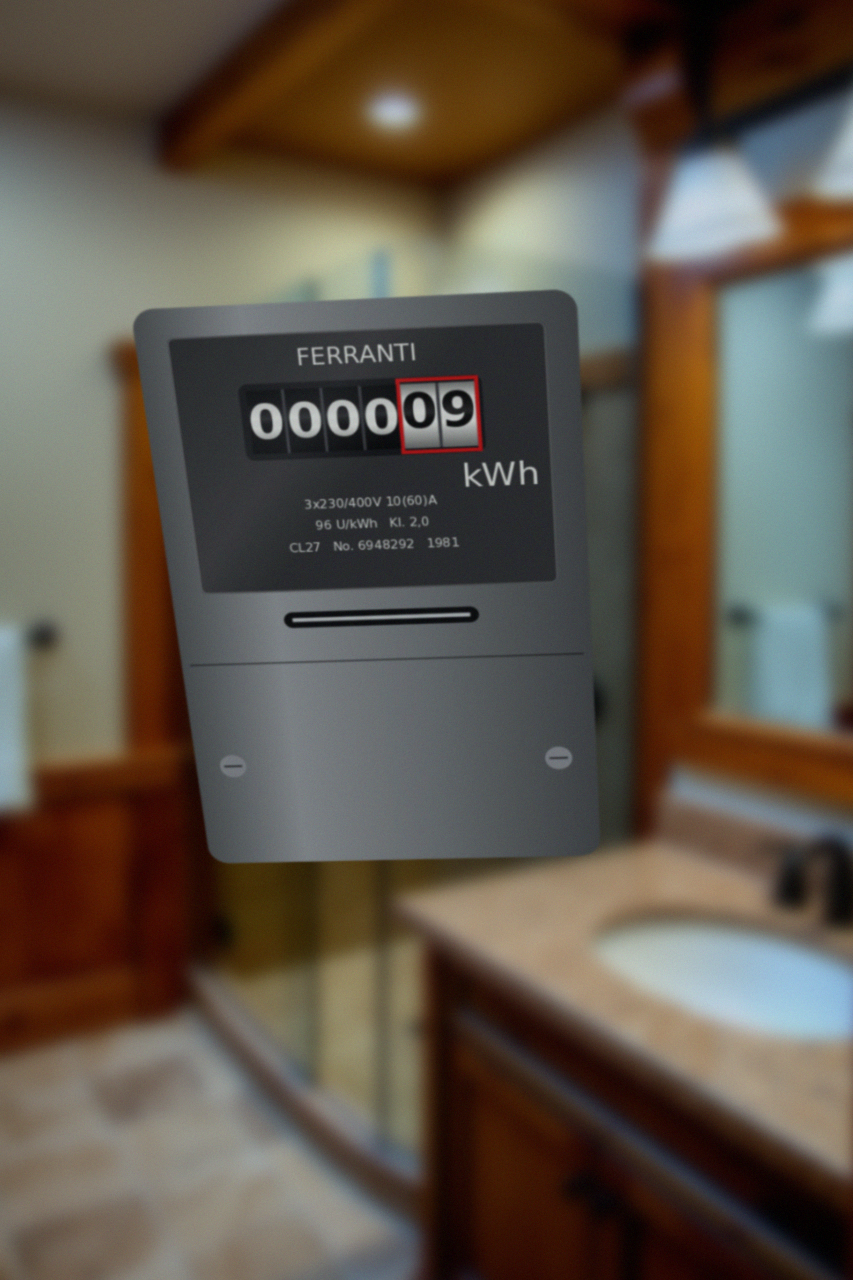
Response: 0.09 kWh
